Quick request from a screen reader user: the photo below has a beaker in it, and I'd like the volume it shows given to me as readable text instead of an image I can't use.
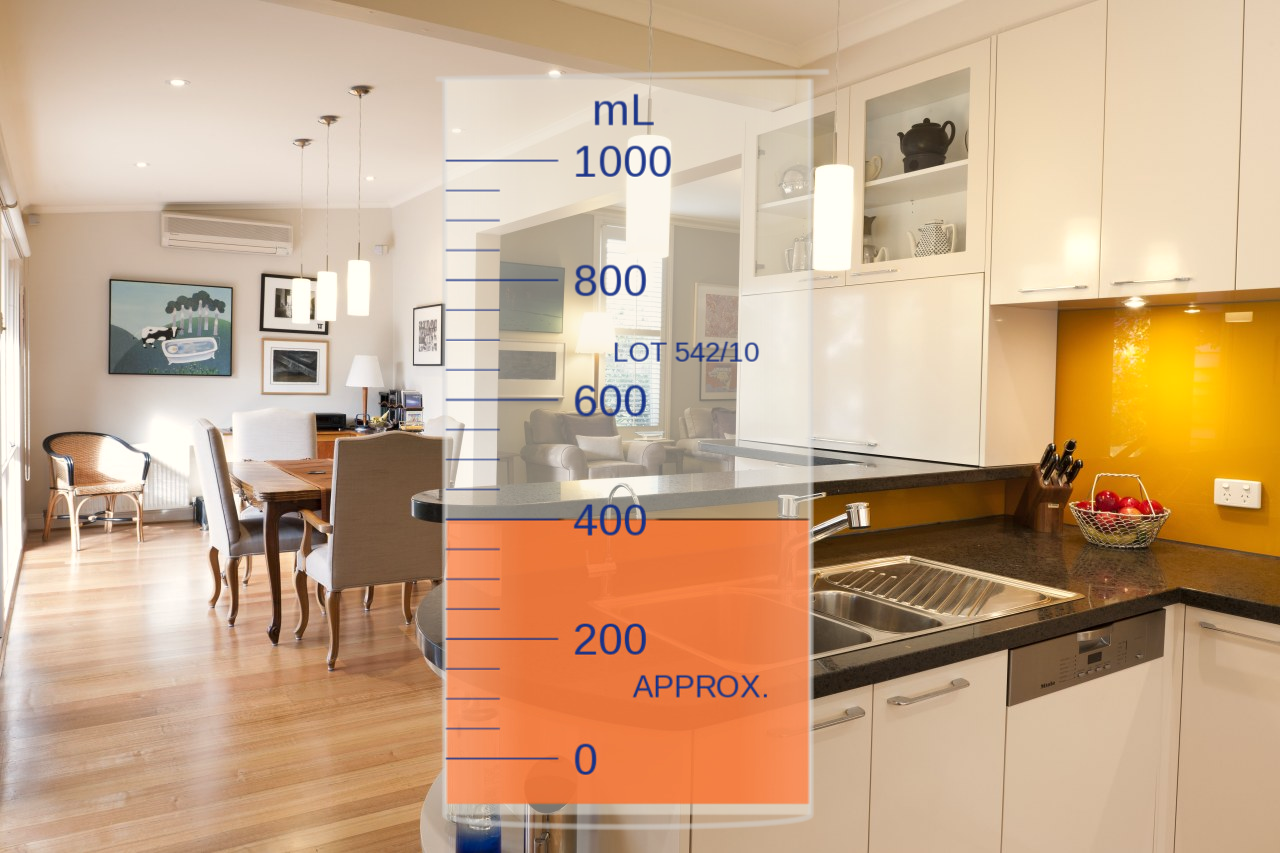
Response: 400 mL
